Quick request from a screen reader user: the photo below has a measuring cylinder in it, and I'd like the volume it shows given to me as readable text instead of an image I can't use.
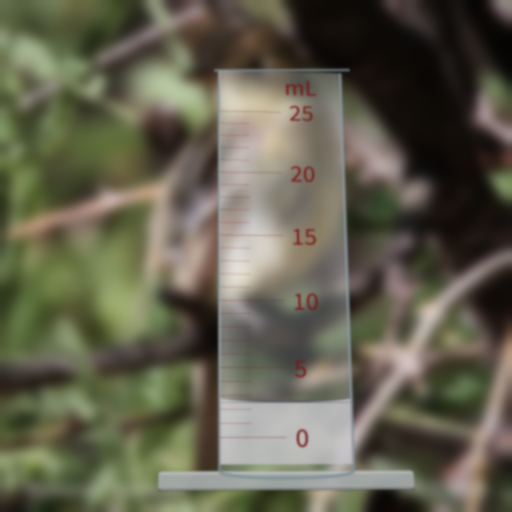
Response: 2.5 mL
